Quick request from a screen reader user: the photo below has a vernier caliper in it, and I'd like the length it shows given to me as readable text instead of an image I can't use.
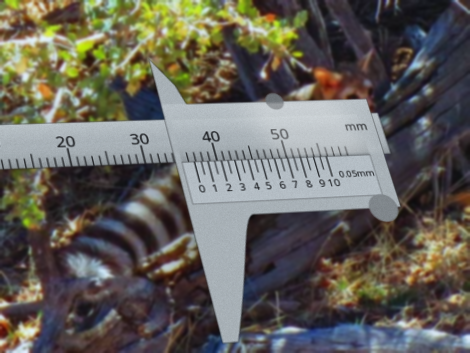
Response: 36.8 mm
